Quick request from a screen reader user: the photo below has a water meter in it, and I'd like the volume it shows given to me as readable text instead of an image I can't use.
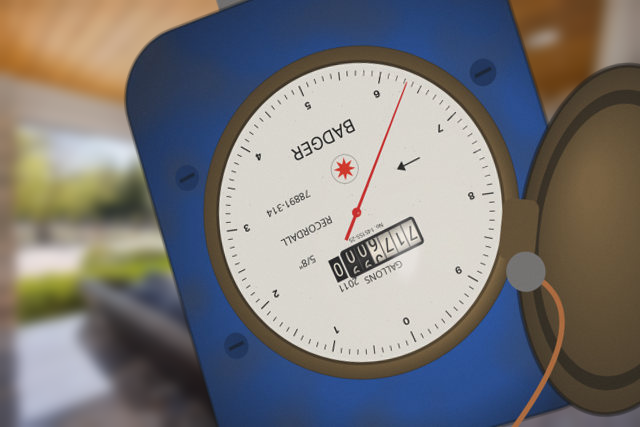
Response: 7175996.3 gal
